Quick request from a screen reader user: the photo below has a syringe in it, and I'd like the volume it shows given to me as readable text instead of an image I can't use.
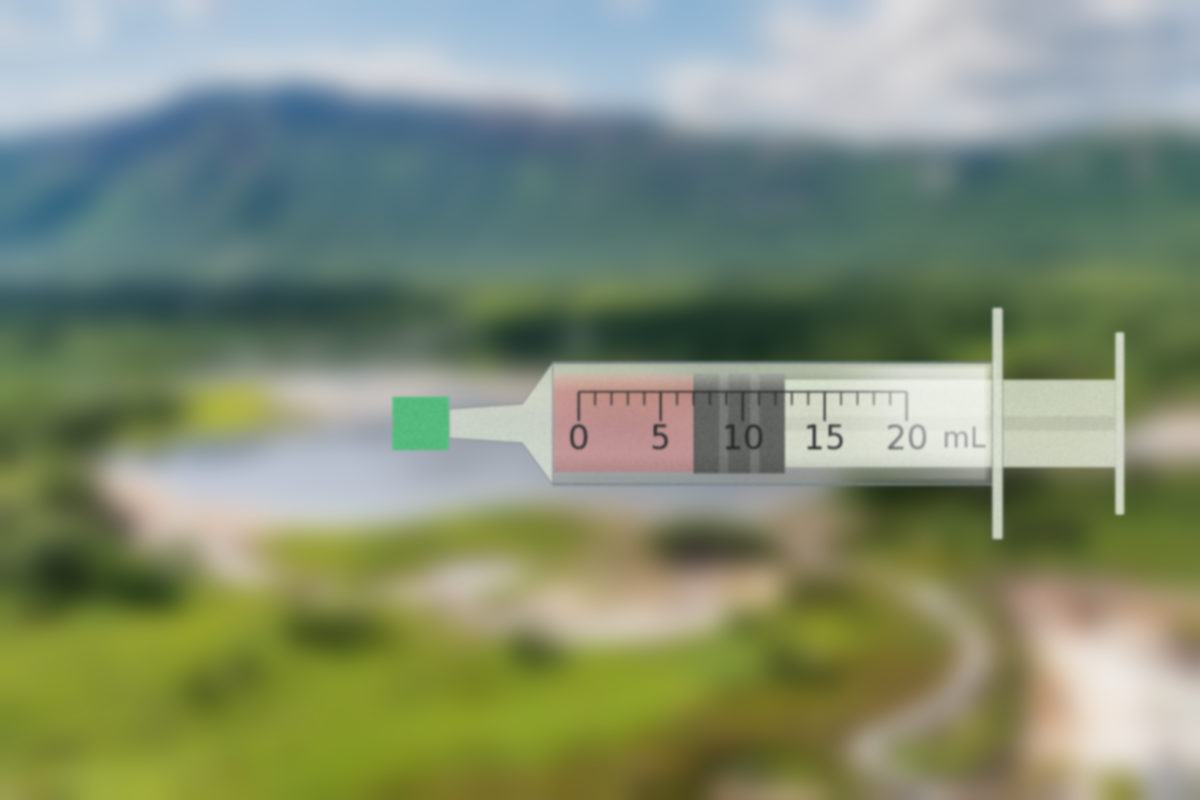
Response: 7 mL
